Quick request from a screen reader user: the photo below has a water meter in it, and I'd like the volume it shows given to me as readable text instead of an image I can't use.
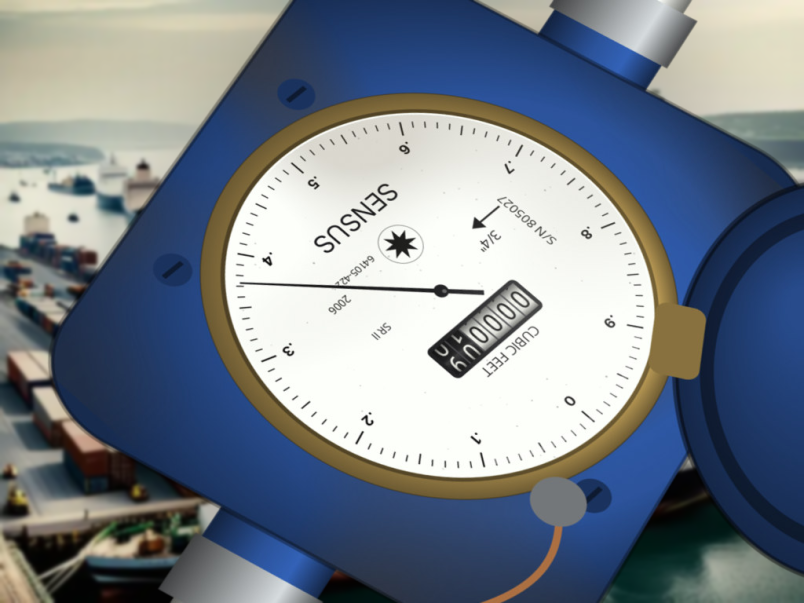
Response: 9.37 ft³
